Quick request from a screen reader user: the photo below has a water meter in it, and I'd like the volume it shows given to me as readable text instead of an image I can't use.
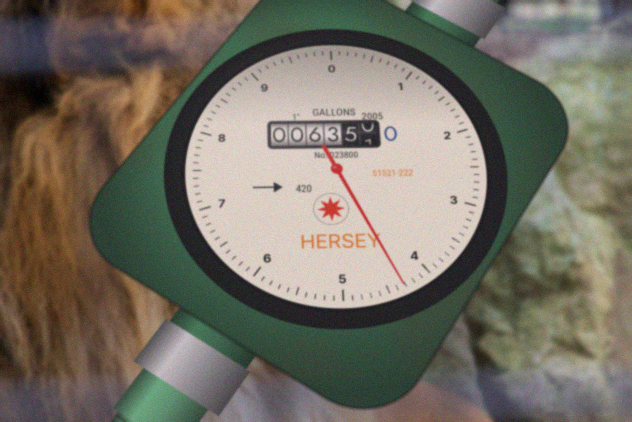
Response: 63504.3 gal
